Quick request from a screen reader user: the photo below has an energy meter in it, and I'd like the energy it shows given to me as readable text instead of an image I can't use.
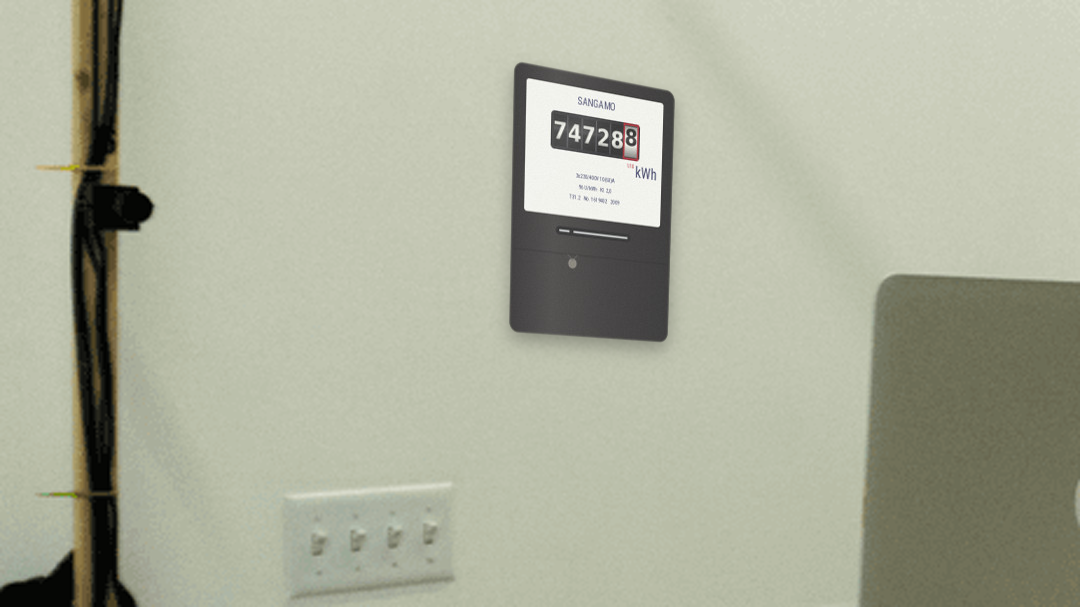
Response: 74728.8 kWh
